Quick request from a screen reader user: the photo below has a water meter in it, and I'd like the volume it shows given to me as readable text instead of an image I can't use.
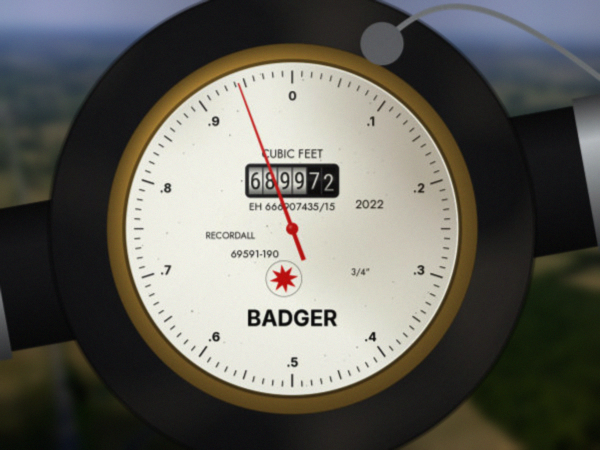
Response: 689971.94 ft³
